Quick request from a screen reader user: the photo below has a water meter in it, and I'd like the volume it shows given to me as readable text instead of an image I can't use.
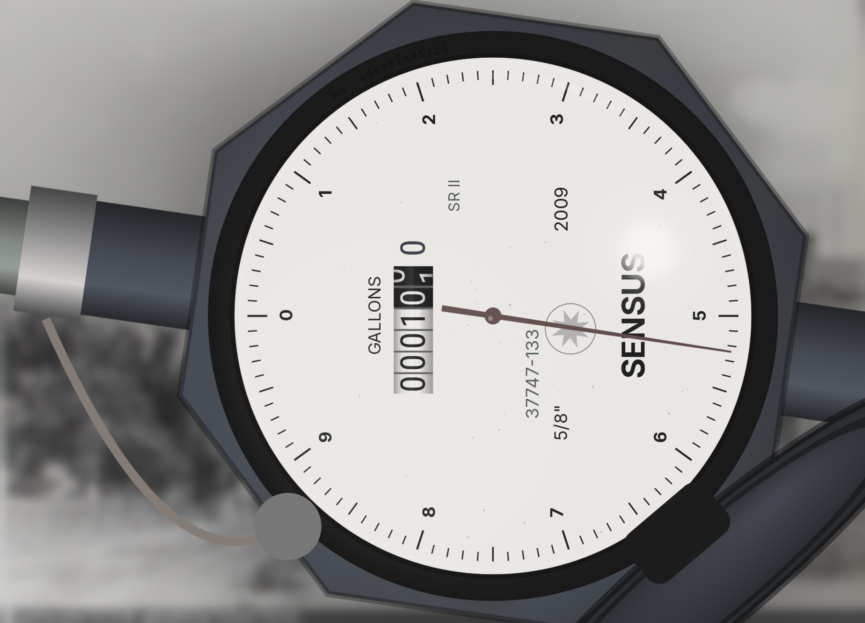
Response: 1005.2 gal
